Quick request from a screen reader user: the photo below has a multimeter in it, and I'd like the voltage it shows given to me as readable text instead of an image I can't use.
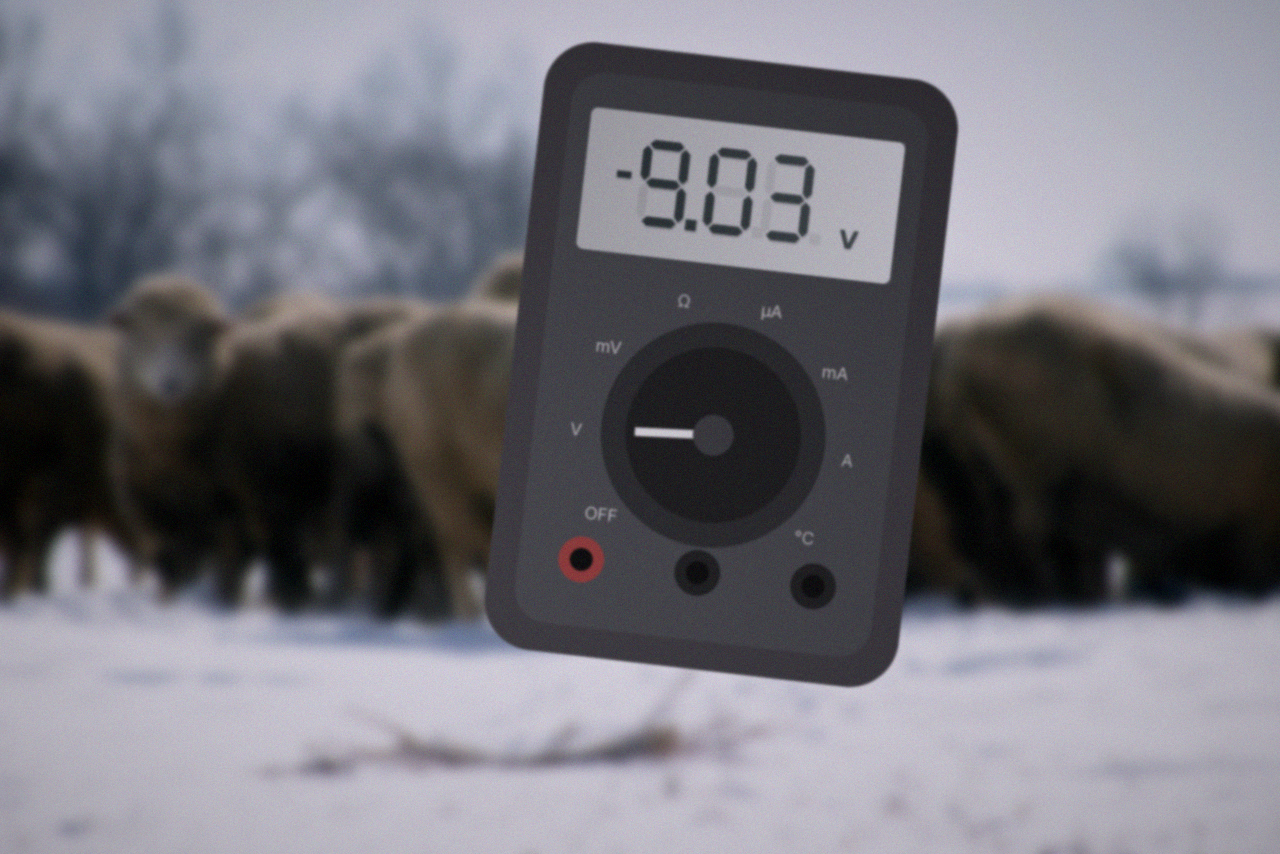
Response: -9.03 V
